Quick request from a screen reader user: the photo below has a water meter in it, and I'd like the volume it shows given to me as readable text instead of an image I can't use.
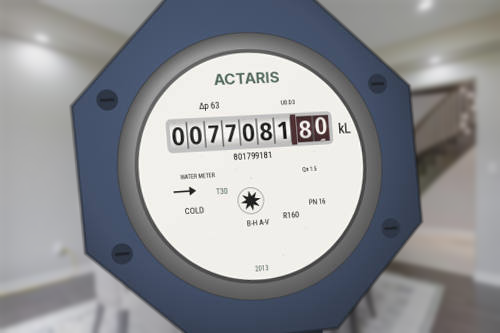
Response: 77081.80 kL
